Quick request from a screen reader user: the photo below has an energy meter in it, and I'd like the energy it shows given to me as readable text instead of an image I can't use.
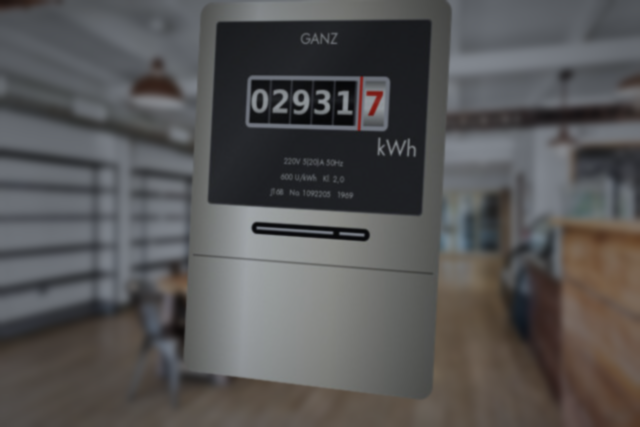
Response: 2931.7 kWh
